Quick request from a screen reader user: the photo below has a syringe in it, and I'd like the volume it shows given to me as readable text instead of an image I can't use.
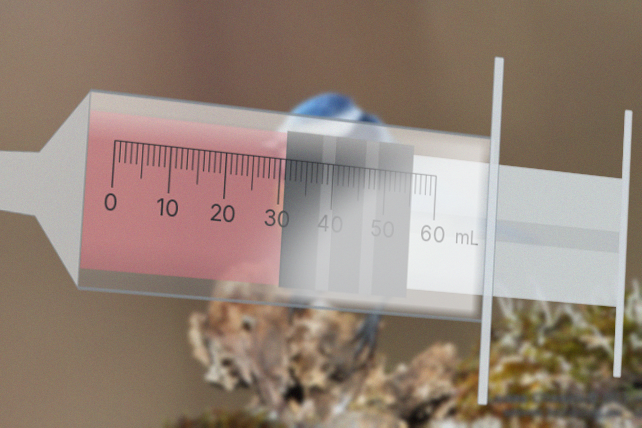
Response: 31 mL
